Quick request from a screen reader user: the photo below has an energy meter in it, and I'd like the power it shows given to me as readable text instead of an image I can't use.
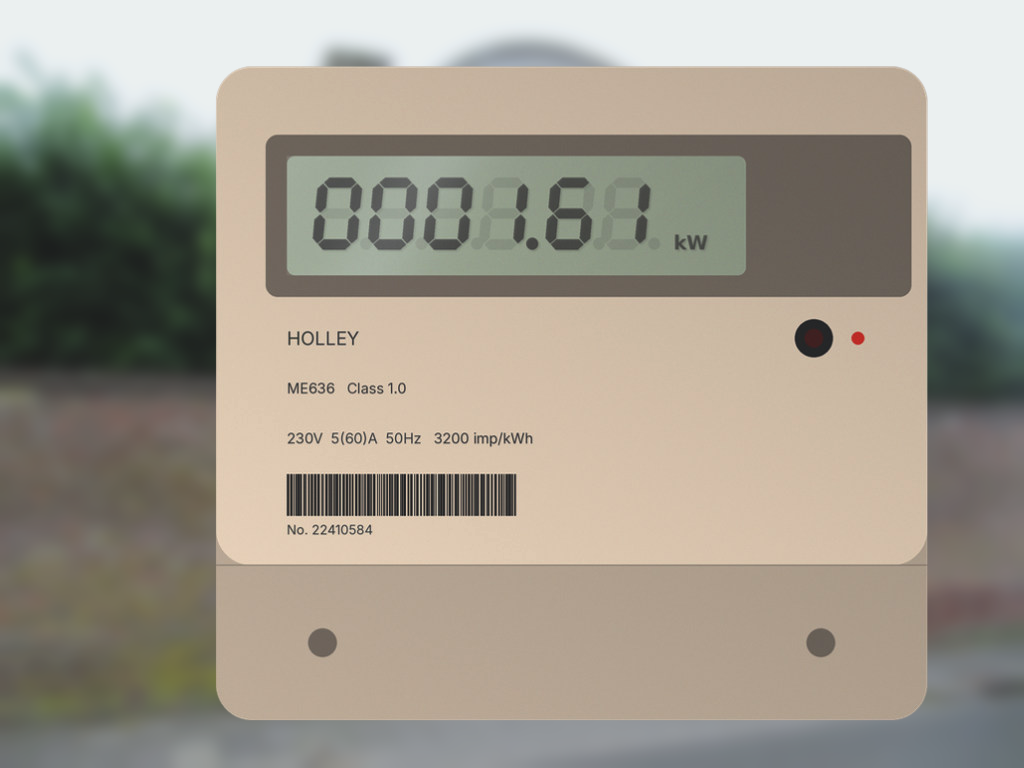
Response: 1.61 kW
